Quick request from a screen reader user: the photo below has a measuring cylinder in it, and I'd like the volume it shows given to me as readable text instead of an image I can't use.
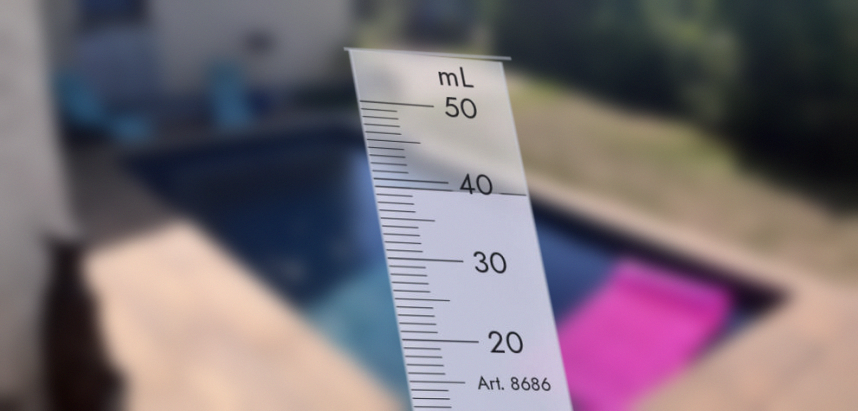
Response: 39 mL
